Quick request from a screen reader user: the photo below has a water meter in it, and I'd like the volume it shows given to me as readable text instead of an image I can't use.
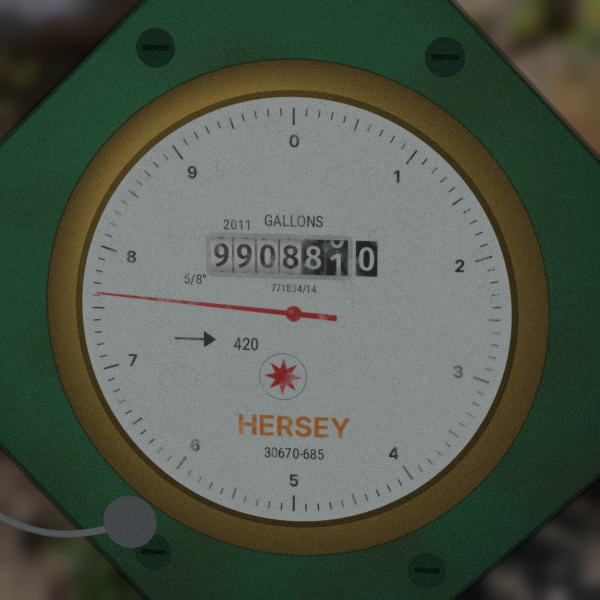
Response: 9908807.6 gal
